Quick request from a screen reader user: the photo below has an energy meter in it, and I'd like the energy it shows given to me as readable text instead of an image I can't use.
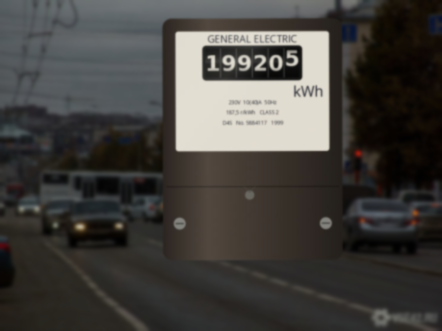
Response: 199205 kWh
